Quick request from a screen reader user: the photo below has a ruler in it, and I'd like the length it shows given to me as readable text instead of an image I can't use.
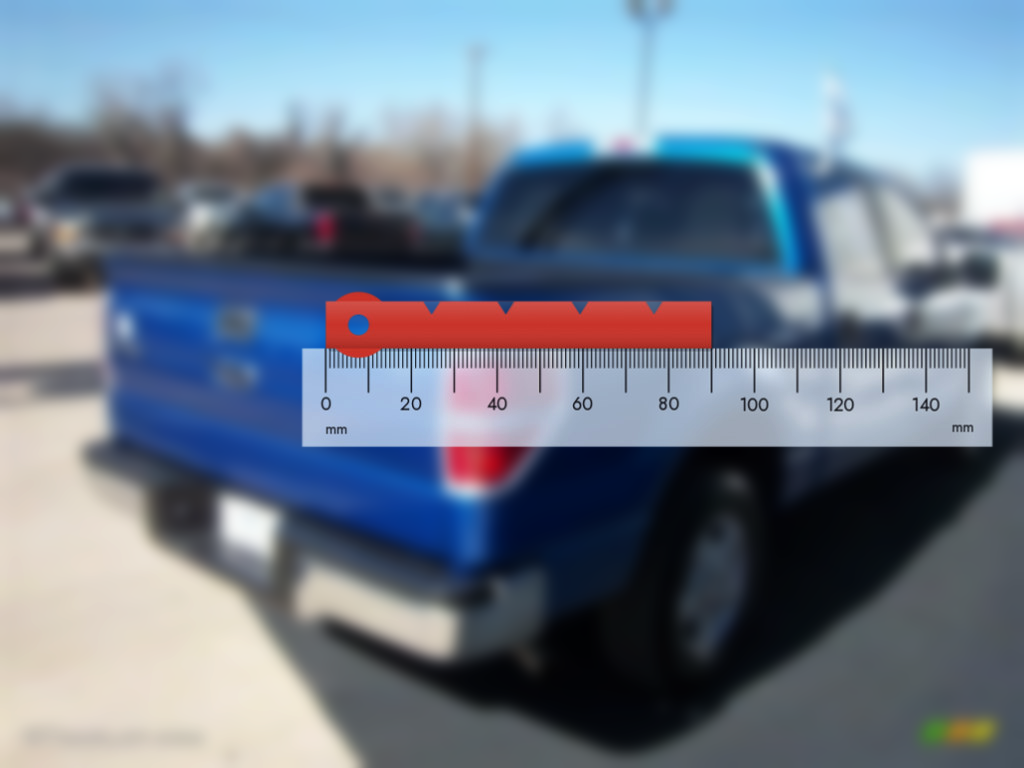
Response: 90 mm
